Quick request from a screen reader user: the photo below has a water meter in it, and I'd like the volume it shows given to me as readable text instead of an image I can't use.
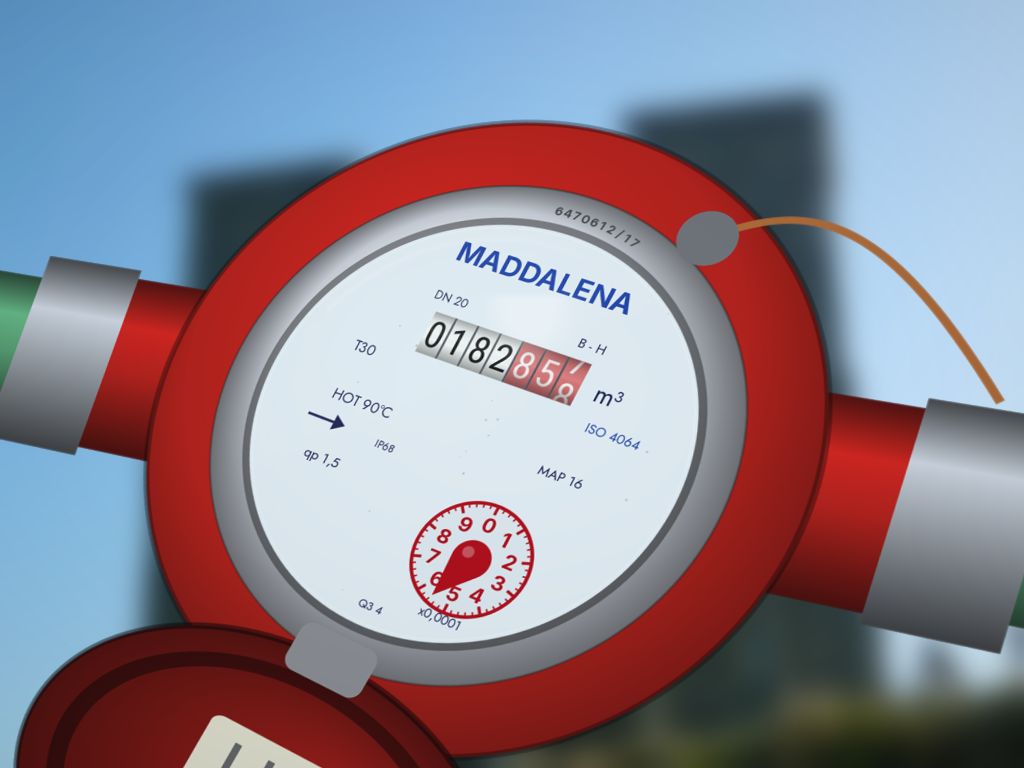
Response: 182.8575 m³
